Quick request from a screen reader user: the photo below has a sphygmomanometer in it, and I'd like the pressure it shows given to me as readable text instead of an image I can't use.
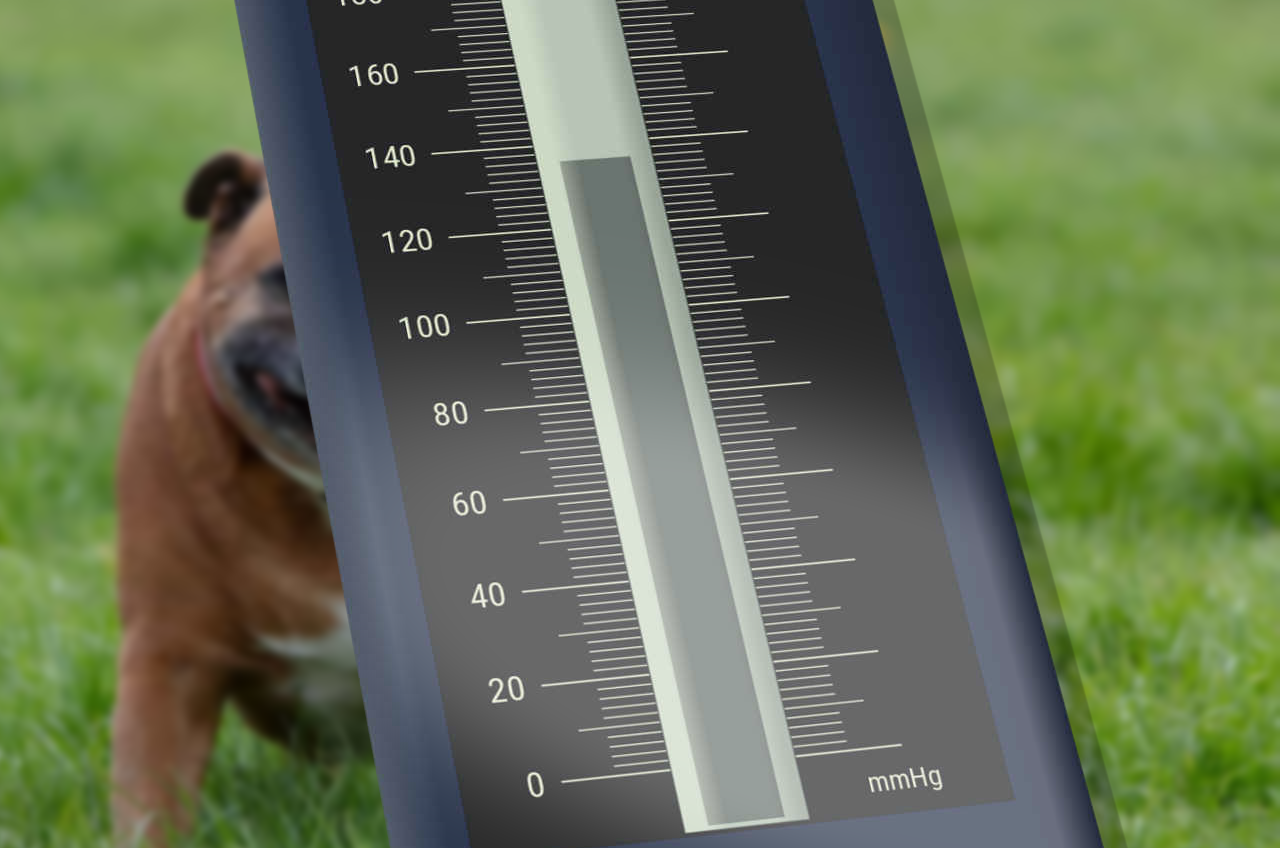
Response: 136 mmHg
